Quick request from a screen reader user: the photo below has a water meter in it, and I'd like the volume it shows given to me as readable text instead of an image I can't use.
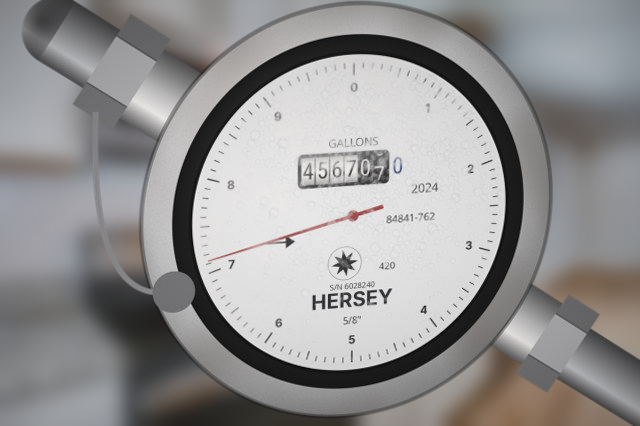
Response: 4567067.1 gal
